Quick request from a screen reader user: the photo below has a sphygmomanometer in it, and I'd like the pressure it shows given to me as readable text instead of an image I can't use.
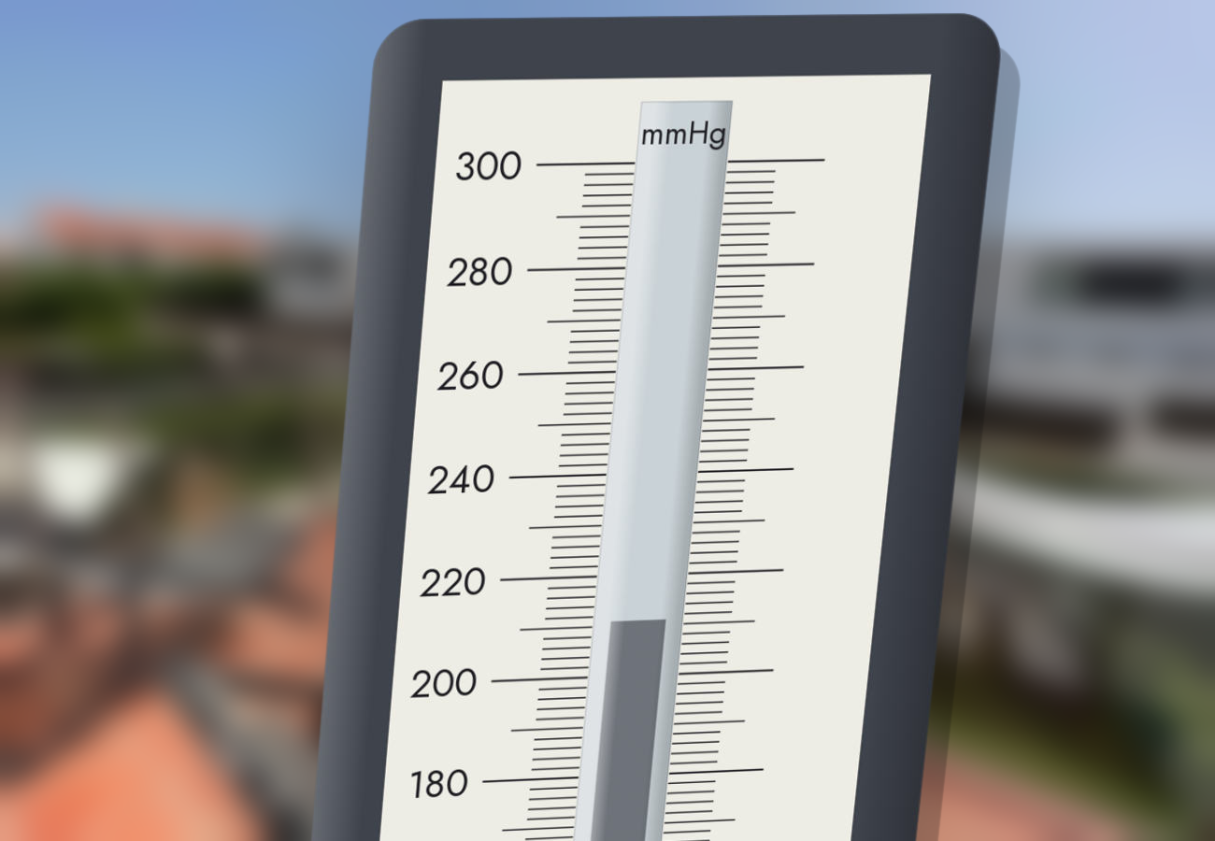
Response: 211 mmHg
